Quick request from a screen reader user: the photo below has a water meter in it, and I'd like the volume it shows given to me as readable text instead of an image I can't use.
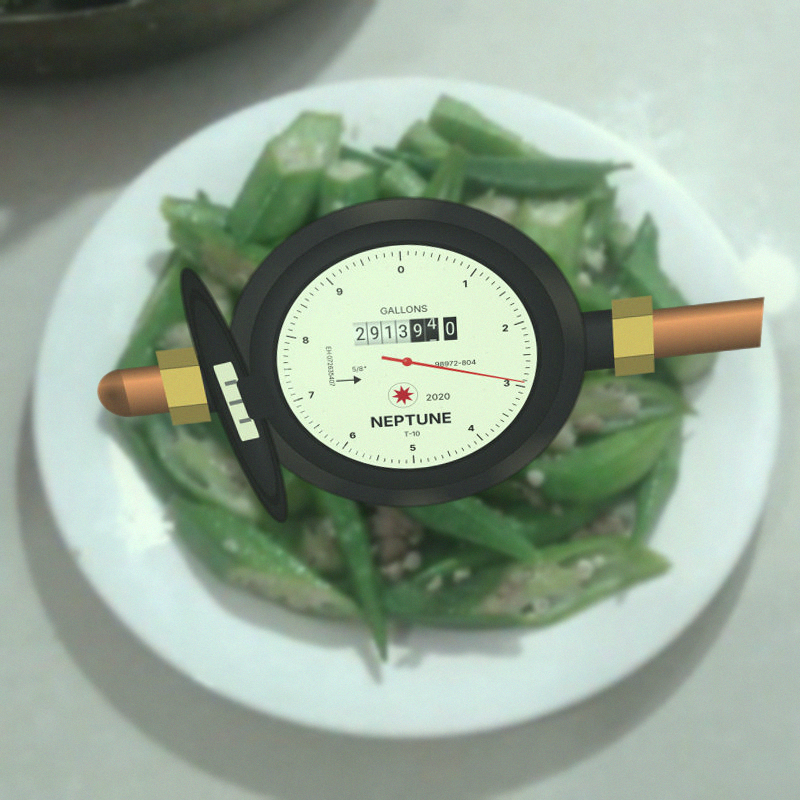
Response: 2913942.9 gal
